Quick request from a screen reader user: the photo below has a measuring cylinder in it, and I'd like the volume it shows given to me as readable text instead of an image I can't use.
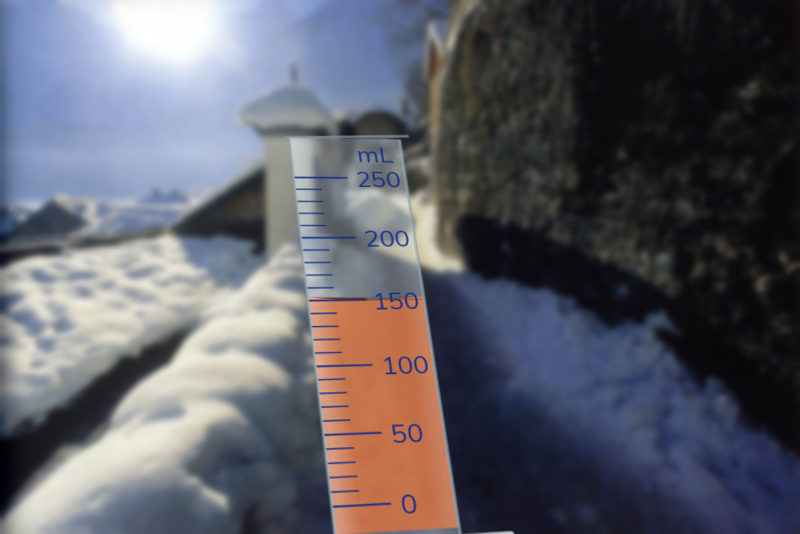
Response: 150 mL
